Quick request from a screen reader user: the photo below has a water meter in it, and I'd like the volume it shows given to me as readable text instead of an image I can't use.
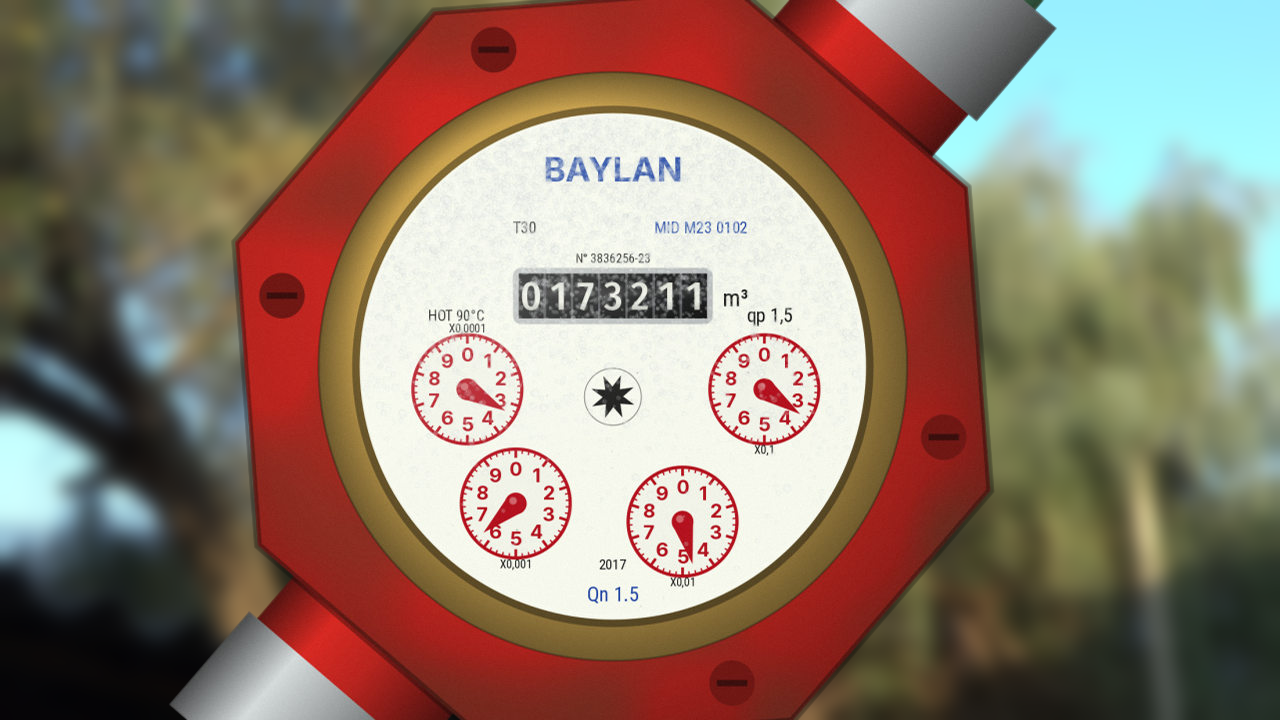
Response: 173211.3463 m³
